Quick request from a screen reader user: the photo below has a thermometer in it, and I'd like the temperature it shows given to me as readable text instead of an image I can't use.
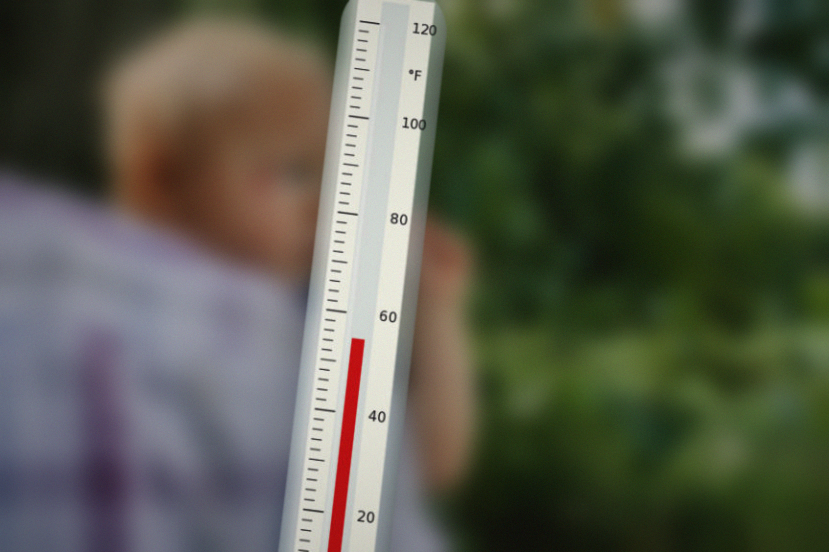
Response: 55 °F
